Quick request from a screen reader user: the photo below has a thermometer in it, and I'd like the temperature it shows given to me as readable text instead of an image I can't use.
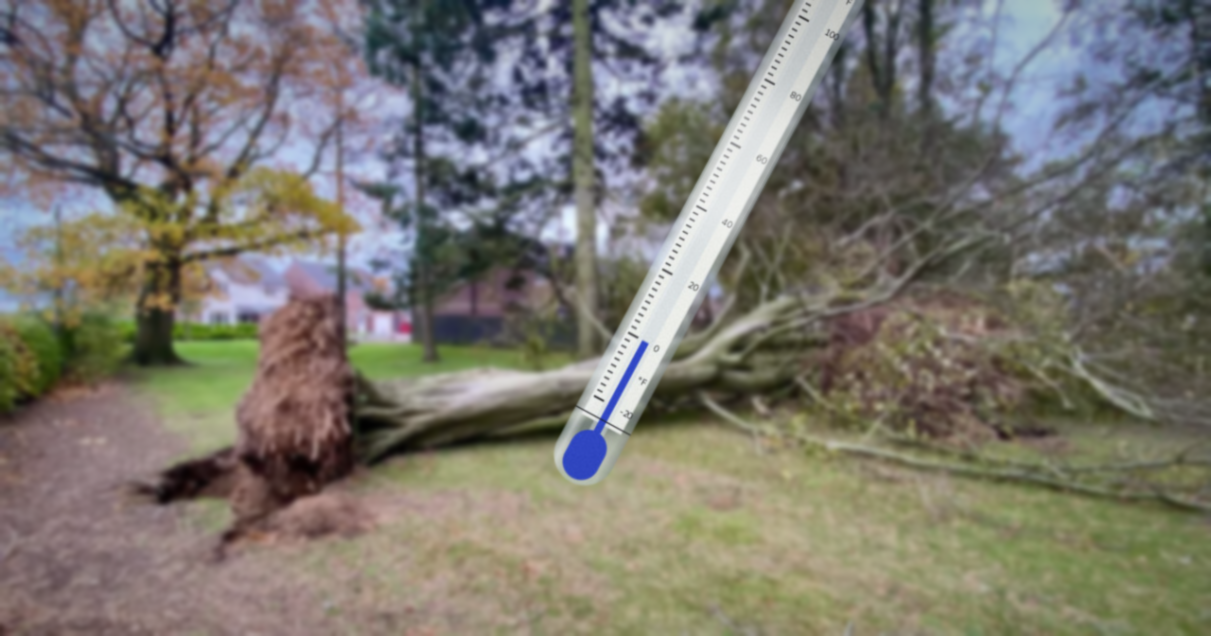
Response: 0 °F
